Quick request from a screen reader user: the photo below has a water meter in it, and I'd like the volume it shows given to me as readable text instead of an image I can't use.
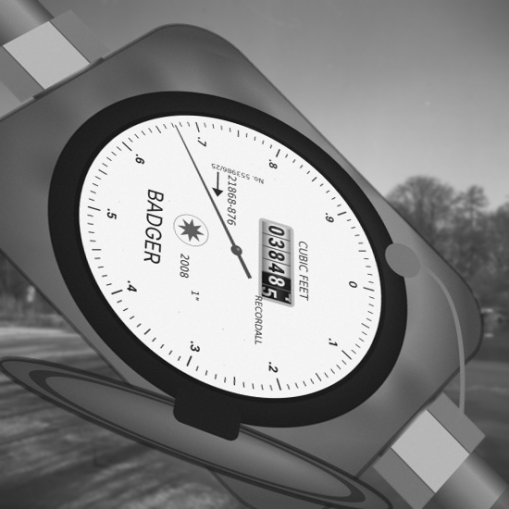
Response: 38484.67 ft³
